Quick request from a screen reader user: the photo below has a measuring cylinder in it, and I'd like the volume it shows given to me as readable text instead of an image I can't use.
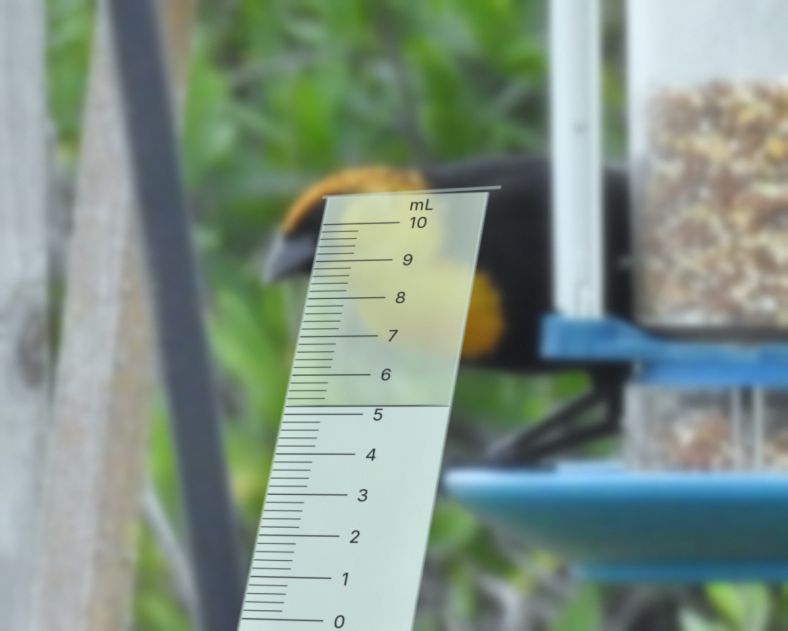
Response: 5.2 mL
